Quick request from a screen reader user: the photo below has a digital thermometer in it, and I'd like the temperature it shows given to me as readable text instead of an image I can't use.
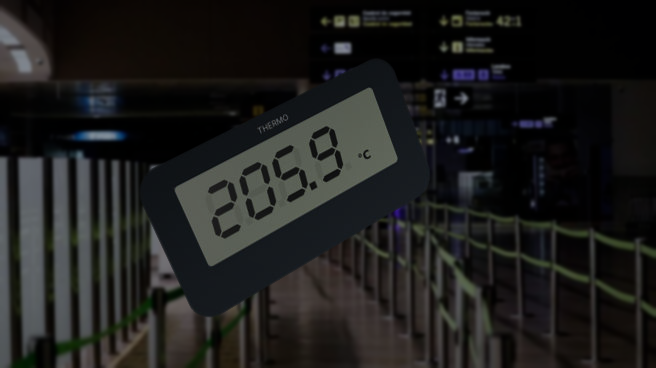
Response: 205.9 °C
